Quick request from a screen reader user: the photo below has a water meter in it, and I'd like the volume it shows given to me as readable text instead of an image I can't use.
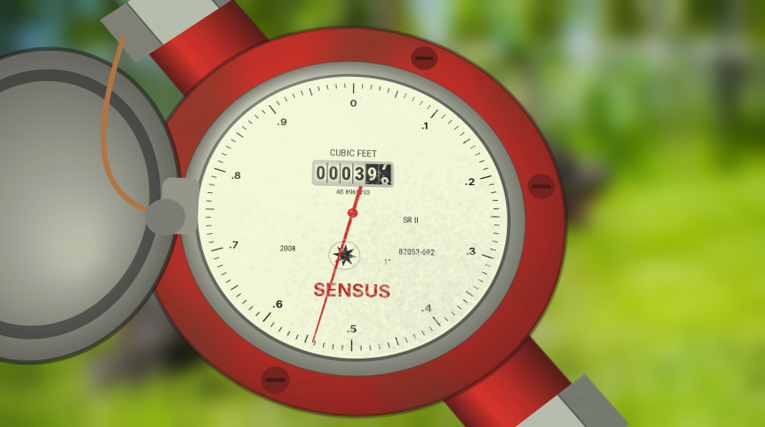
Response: 397.54 ft³
